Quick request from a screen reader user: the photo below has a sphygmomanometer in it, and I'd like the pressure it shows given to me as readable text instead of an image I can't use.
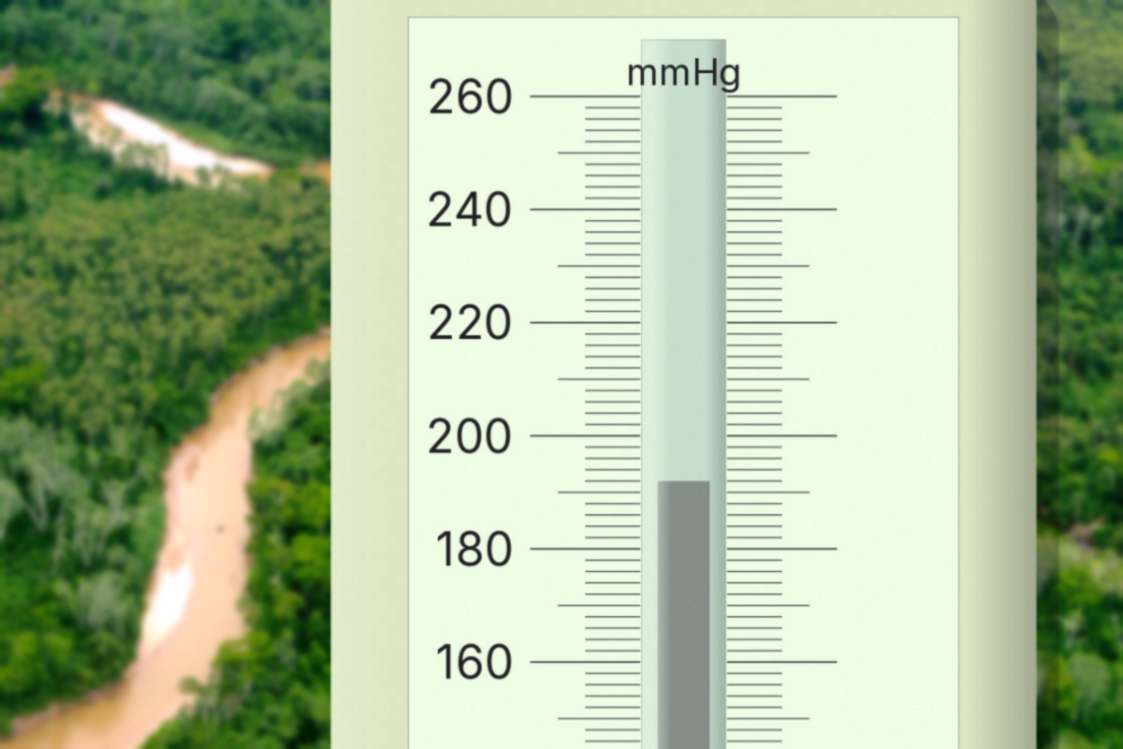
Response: 192 mmHg
